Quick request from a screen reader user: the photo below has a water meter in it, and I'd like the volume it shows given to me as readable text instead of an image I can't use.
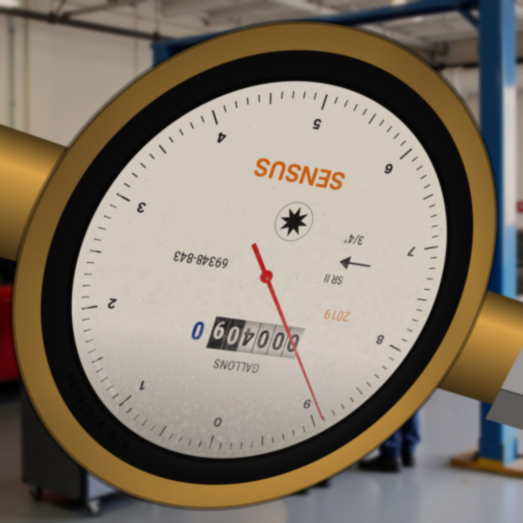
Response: 4088.9 gal
